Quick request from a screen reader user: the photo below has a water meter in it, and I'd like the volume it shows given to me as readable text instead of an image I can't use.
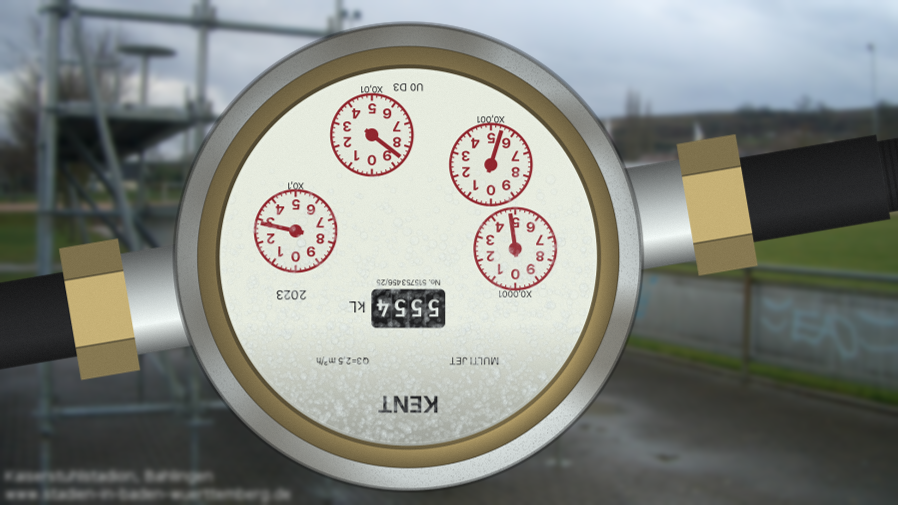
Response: 5554.2854 kL
